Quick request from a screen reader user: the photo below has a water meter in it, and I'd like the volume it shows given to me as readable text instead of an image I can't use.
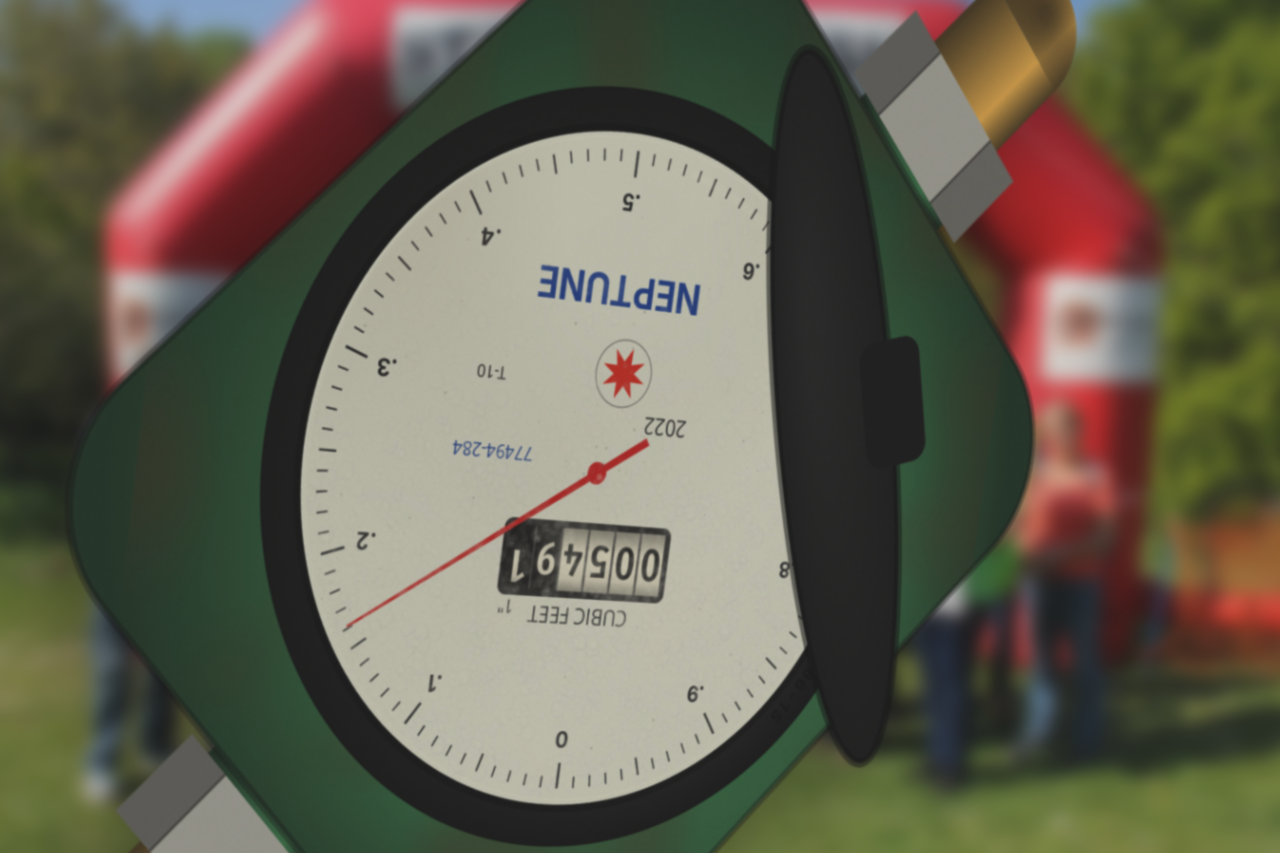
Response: 5491.16 ft³
